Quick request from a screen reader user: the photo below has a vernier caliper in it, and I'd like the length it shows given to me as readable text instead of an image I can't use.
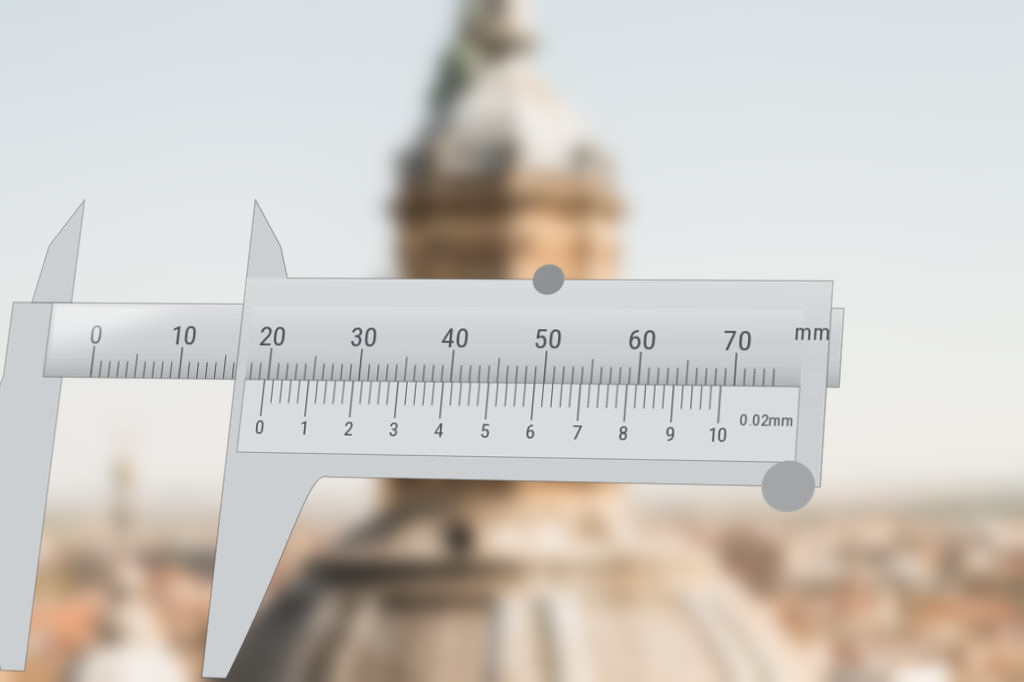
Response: 19.6 mm
